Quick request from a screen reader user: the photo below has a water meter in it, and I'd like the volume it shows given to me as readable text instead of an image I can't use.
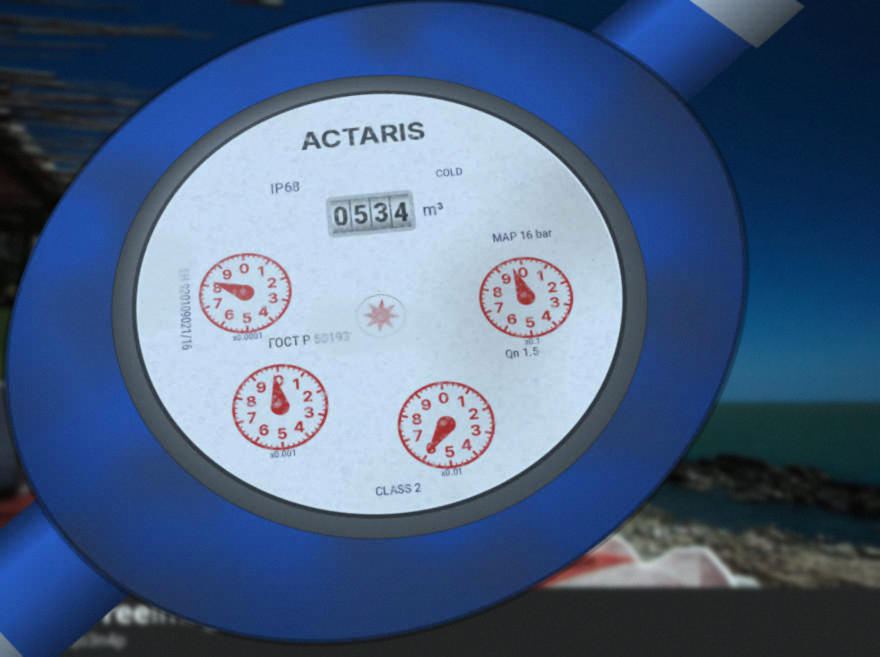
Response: 533.9598 m³
